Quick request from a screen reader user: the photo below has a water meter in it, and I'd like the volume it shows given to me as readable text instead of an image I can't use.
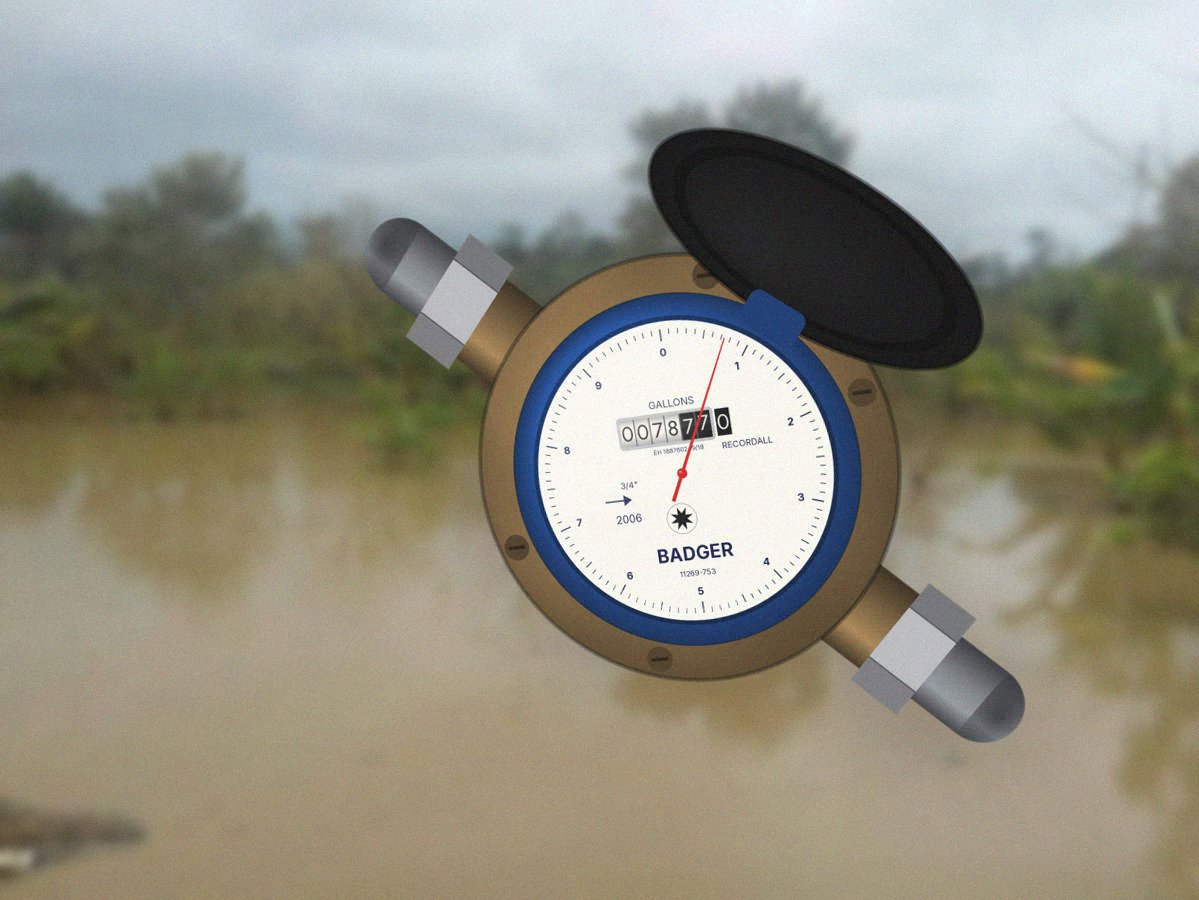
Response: 78770.7 gal
